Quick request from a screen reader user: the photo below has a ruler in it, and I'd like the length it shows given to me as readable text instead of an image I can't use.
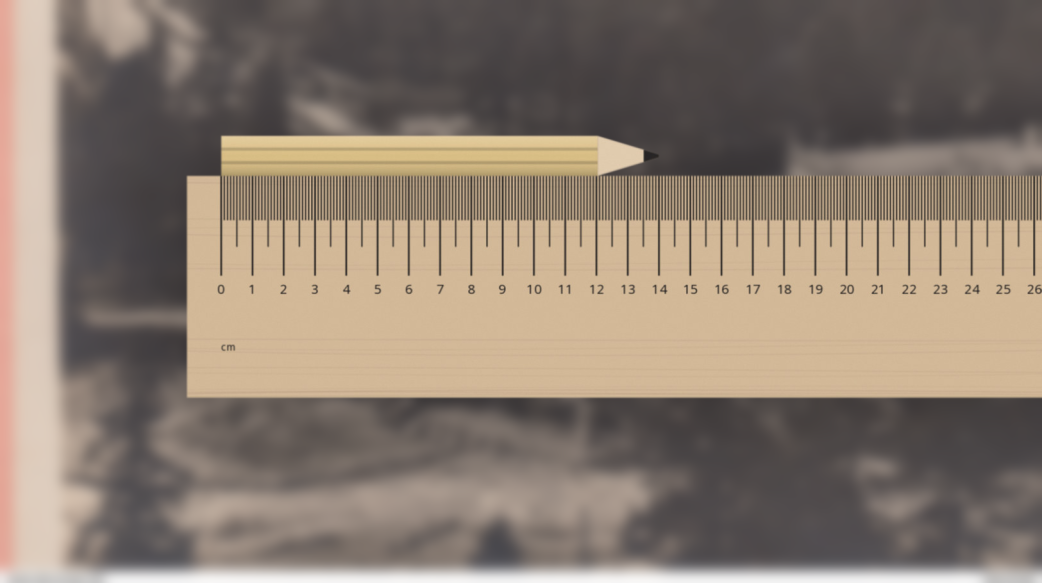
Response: 14 cm
